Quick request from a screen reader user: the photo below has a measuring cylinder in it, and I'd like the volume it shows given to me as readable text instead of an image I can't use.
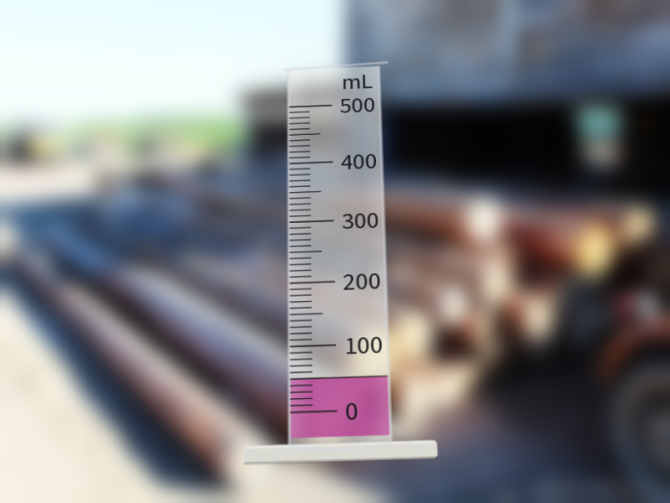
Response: 50 mL
